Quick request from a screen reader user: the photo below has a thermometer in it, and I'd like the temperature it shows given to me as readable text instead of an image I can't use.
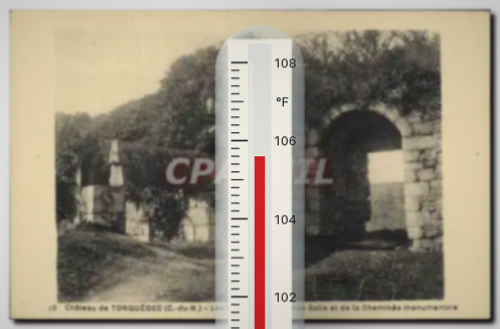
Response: 105.6 °F
